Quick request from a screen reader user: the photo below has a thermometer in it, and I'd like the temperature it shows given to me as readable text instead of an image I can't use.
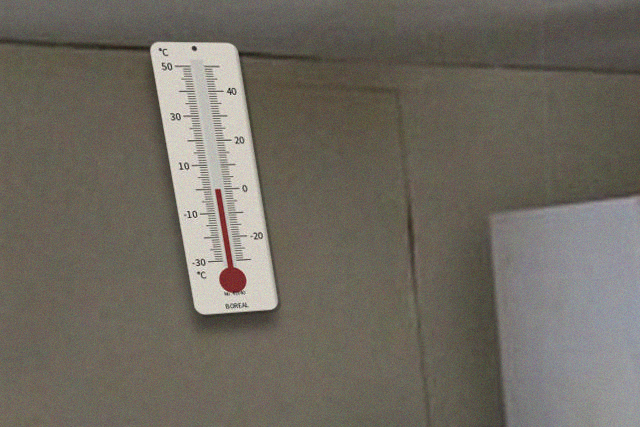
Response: 0 °C
